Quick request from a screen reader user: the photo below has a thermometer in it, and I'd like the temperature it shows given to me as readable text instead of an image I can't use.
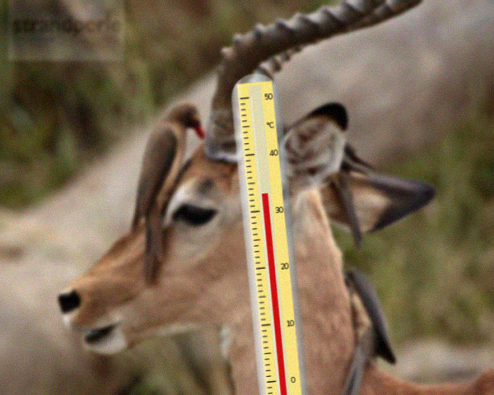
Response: 33 °C
